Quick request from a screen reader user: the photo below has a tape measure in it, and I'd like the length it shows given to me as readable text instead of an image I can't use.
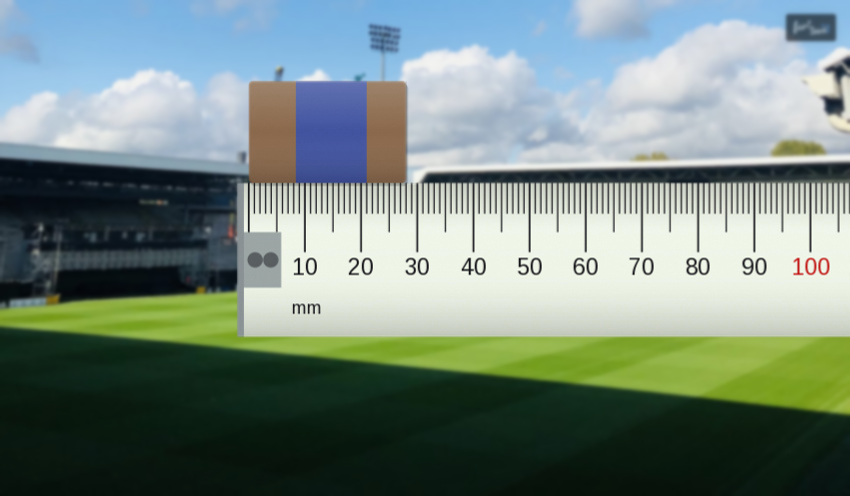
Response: 28 mm
